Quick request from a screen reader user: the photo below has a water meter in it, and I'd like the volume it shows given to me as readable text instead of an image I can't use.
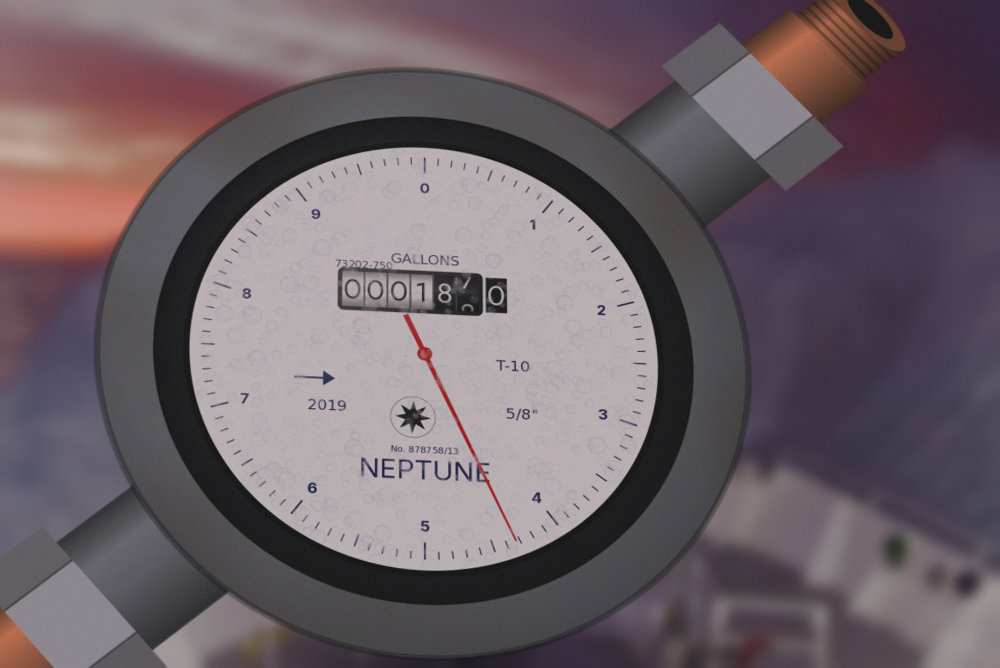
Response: 1874.3 gal
